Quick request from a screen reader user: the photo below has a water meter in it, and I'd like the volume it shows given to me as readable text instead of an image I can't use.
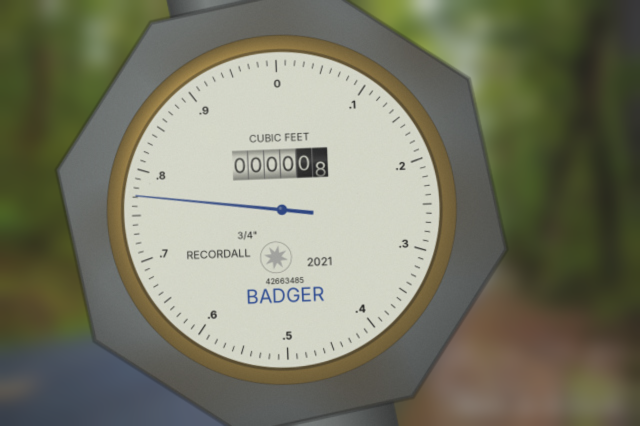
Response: 7.77 ft³
